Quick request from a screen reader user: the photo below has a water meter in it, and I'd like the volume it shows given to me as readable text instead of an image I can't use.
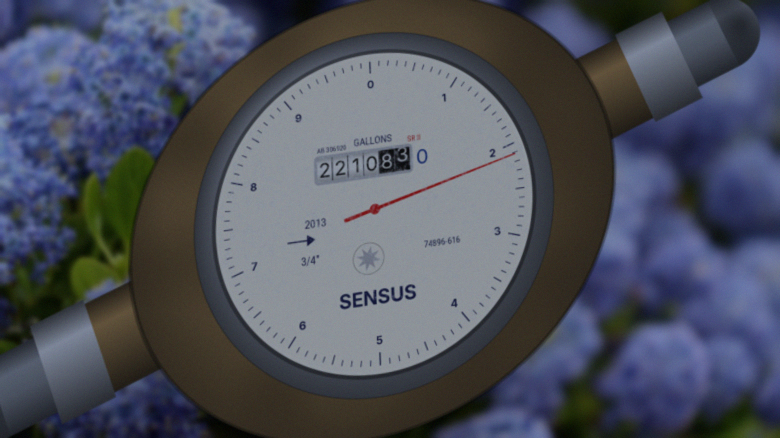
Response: 2210832.1 gal
